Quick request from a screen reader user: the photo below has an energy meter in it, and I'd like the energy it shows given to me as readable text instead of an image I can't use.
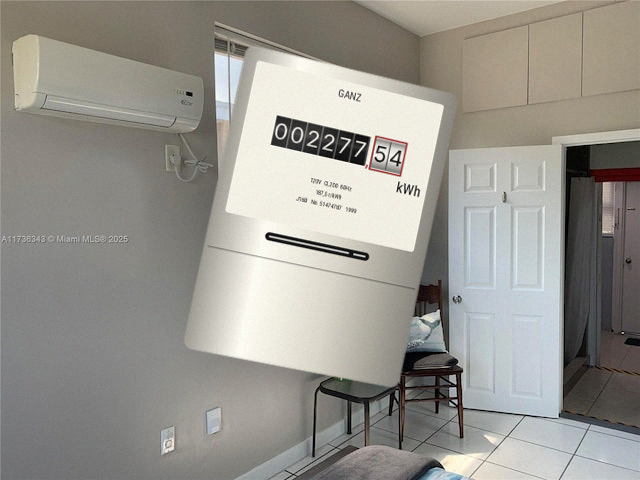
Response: 2277.54 kWh
